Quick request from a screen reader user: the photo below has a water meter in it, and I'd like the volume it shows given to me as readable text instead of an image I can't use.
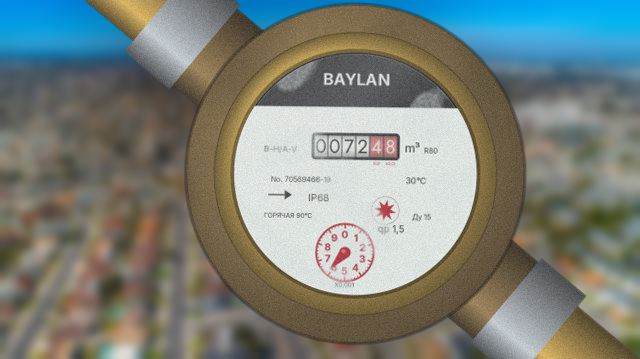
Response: 72.486 m³
